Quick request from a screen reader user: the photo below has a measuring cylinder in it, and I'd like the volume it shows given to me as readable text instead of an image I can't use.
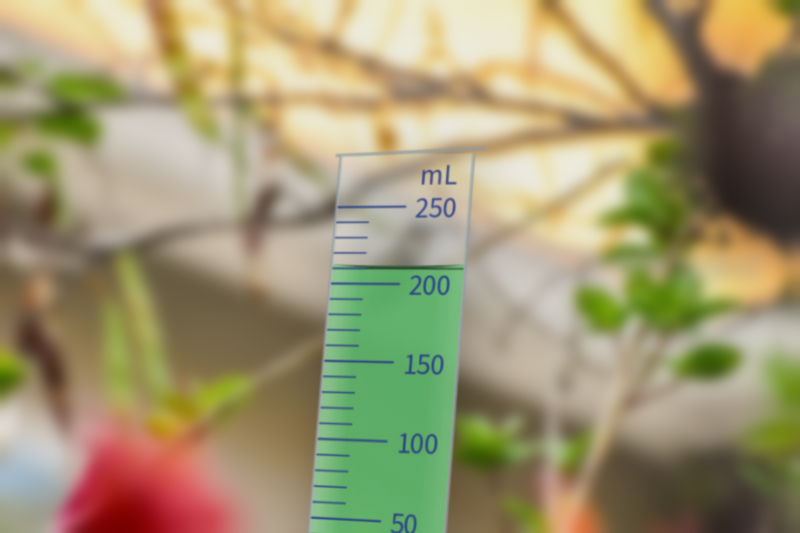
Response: 210 mL
